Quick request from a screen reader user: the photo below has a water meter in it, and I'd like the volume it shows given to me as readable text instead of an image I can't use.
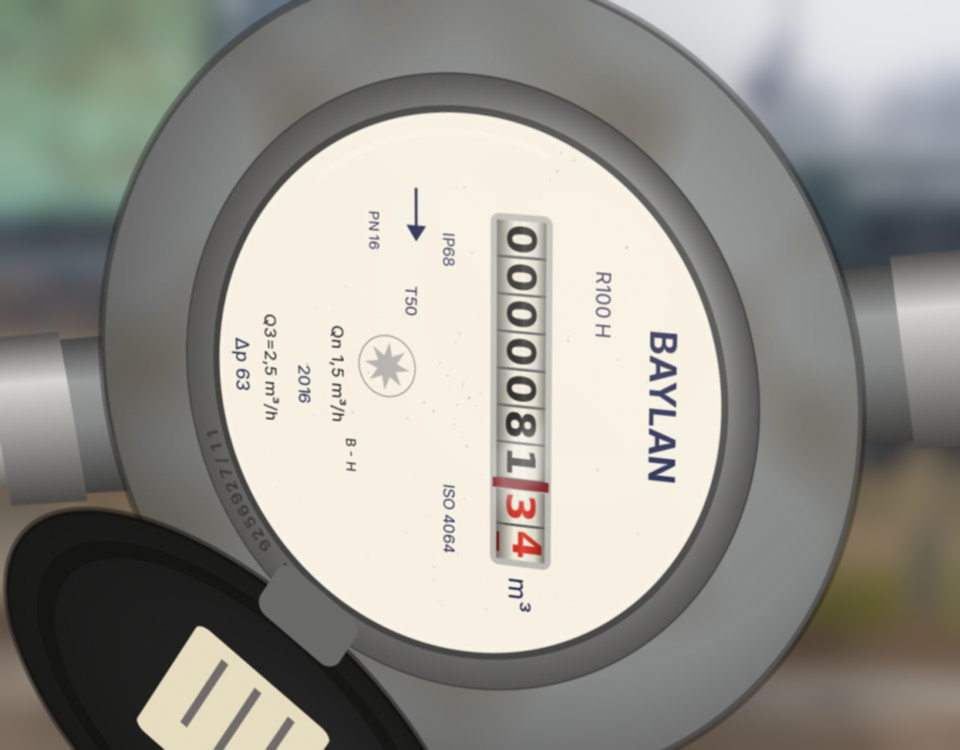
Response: 81.34 m³
